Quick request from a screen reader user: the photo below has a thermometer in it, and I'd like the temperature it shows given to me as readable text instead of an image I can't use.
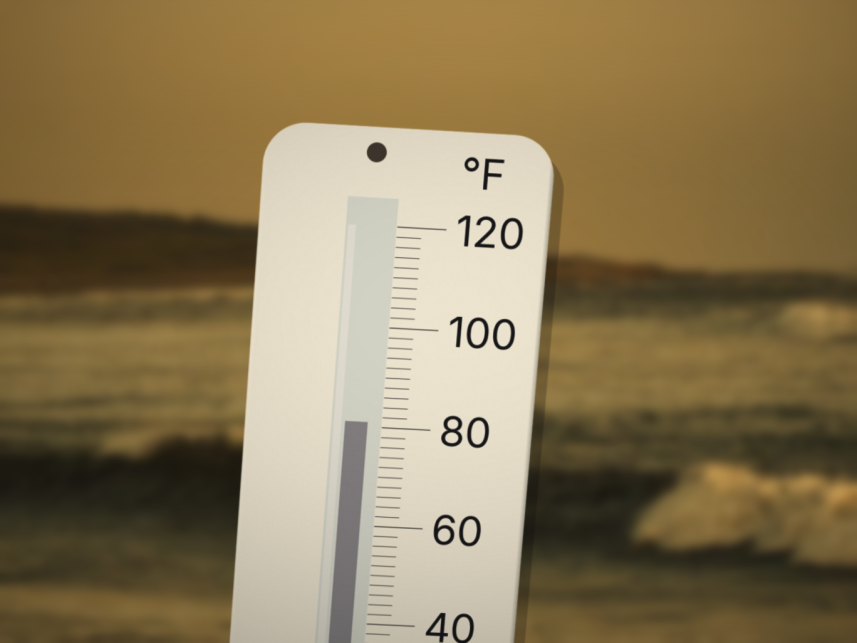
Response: 81 °F
